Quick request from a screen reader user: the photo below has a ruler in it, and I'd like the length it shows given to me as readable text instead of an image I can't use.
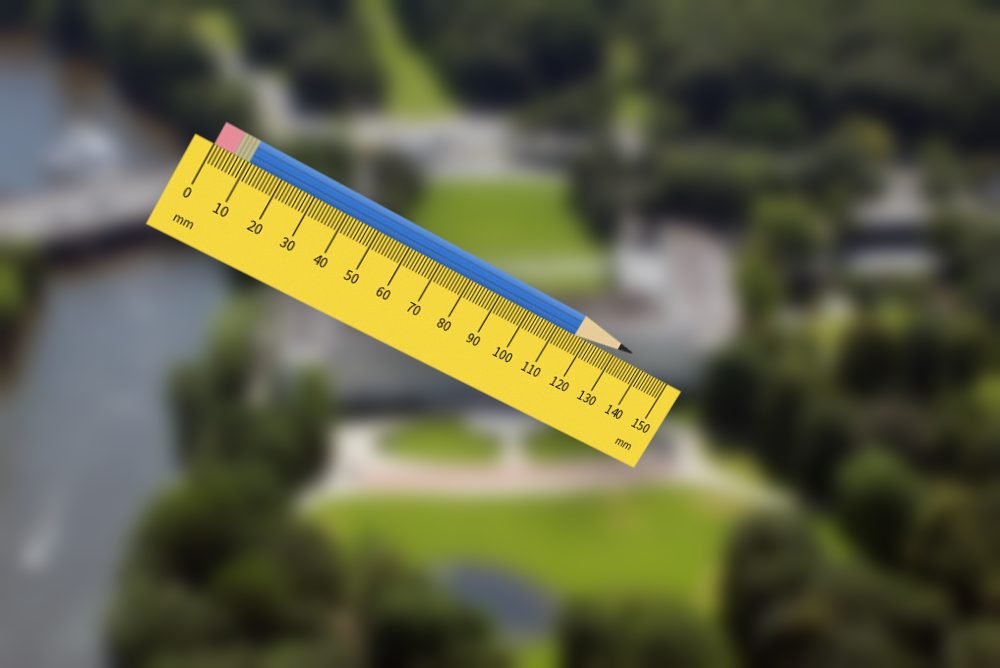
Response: 135 mm
